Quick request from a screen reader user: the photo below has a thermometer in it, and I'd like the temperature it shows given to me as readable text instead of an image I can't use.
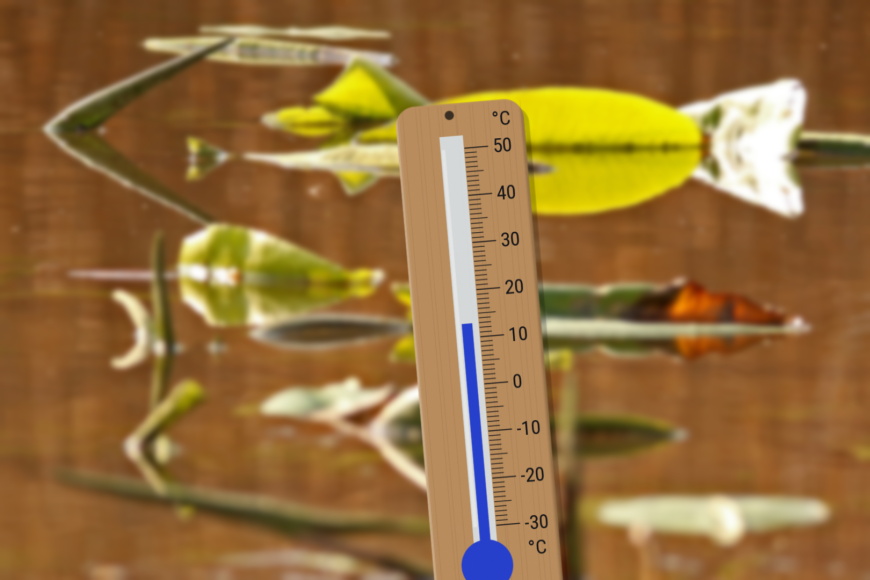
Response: 13 °C
